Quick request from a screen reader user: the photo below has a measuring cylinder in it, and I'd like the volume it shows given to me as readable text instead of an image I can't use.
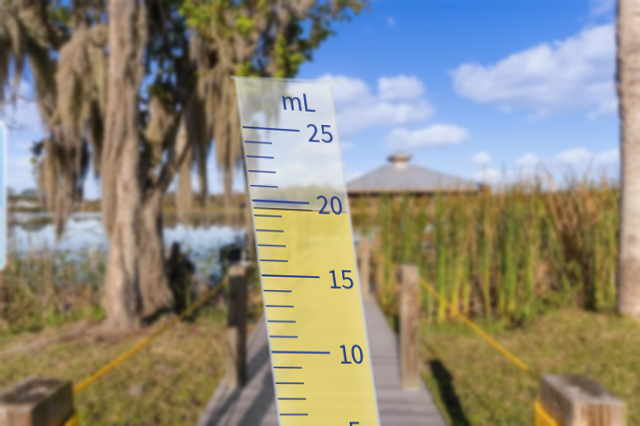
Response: 19.5 mL
